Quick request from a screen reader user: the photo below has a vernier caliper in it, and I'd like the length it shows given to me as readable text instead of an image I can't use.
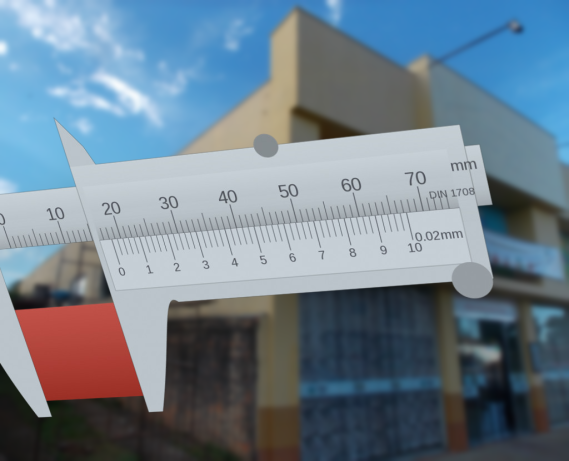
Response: 18.4 mm
